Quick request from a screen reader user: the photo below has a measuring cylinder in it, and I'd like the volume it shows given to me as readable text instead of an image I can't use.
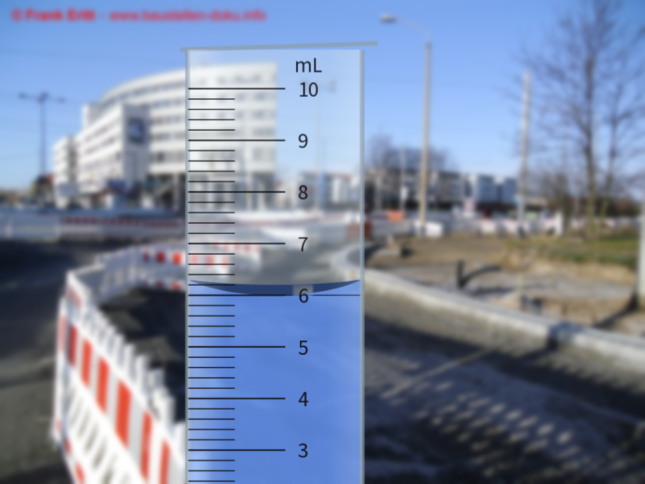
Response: 6 mL
